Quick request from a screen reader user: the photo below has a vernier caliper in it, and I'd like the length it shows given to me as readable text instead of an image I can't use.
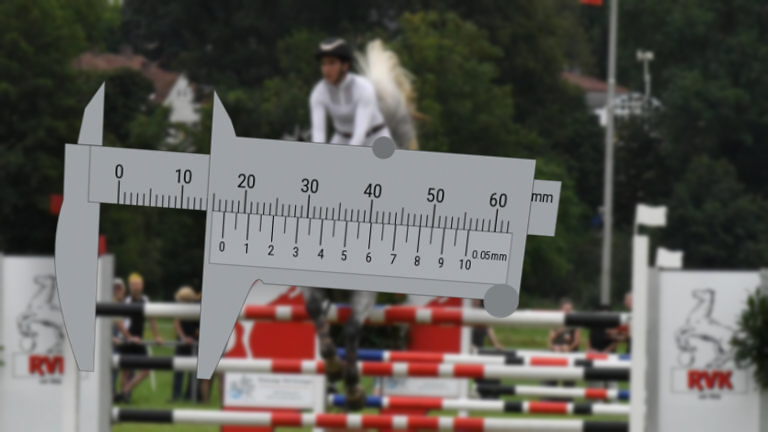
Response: 16.8 mm
